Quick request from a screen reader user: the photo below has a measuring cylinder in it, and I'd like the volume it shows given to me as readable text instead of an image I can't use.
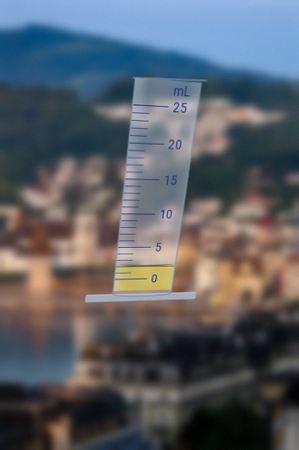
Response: 2 mL
